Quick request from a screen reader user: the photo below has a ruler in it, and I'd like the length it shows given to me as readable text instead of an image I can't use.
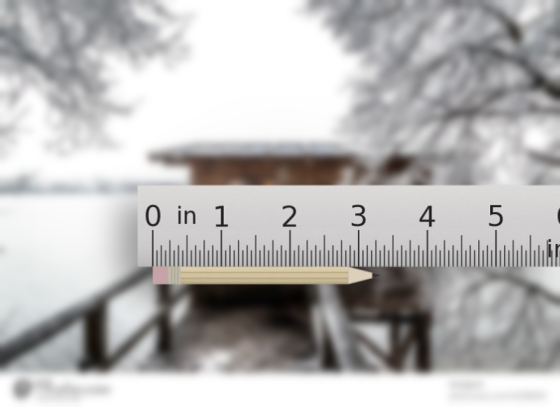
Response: 3.3125 in
